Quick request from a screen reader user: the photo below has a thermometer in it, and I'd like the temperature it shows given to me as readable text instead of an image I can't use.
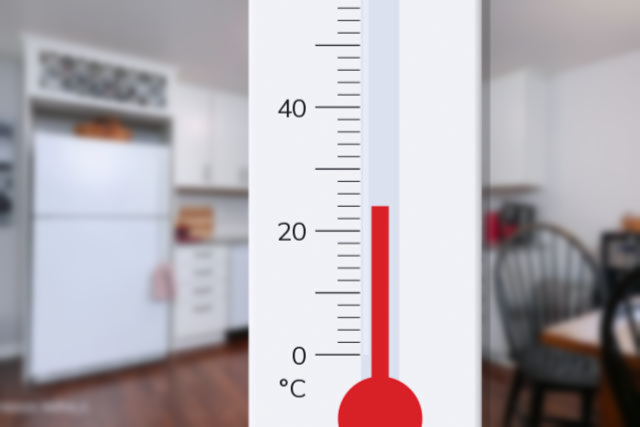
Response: 24 °C
